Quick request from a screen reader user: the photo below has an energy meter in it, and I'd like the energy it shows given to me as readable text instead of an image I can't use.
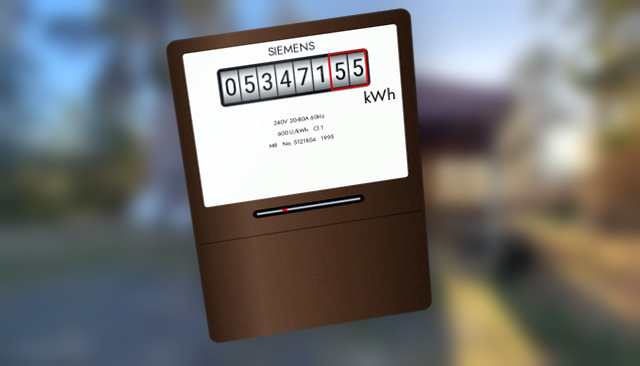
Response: 53471.55 kWh
